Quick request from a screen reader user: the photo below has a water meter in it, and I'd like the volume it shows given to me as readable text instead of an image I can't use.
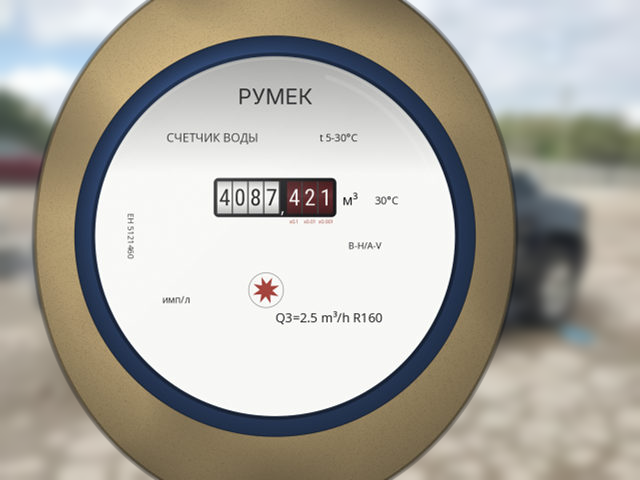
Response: 4087.421 m³
